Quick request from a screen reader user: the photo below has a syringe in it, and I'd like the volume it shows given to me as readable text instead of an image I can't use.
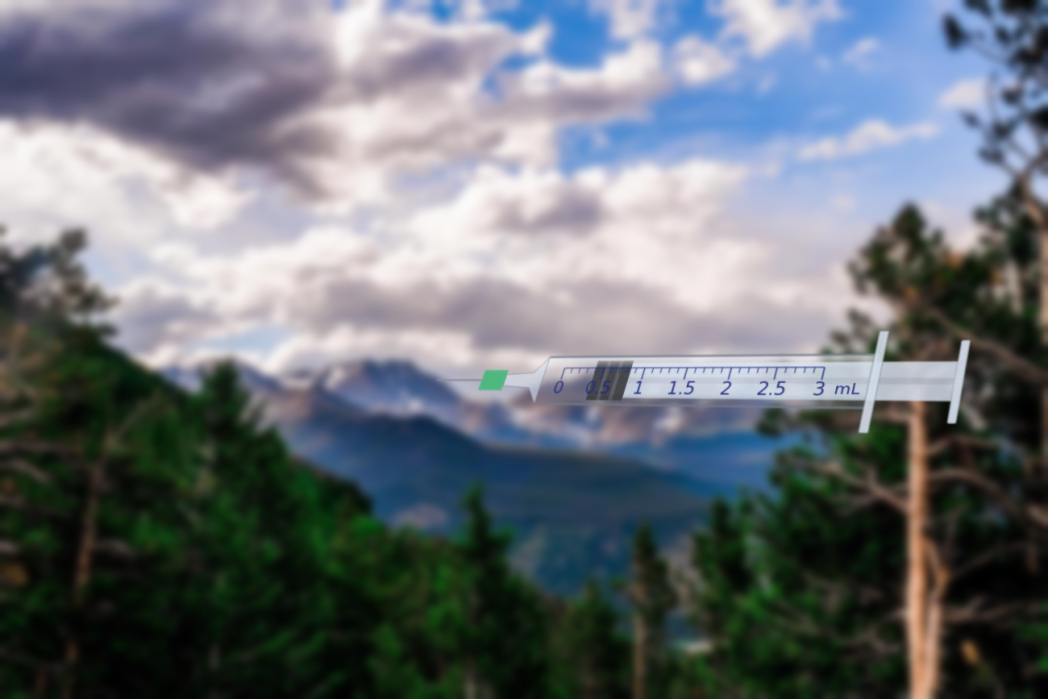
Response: 0.4 mL
